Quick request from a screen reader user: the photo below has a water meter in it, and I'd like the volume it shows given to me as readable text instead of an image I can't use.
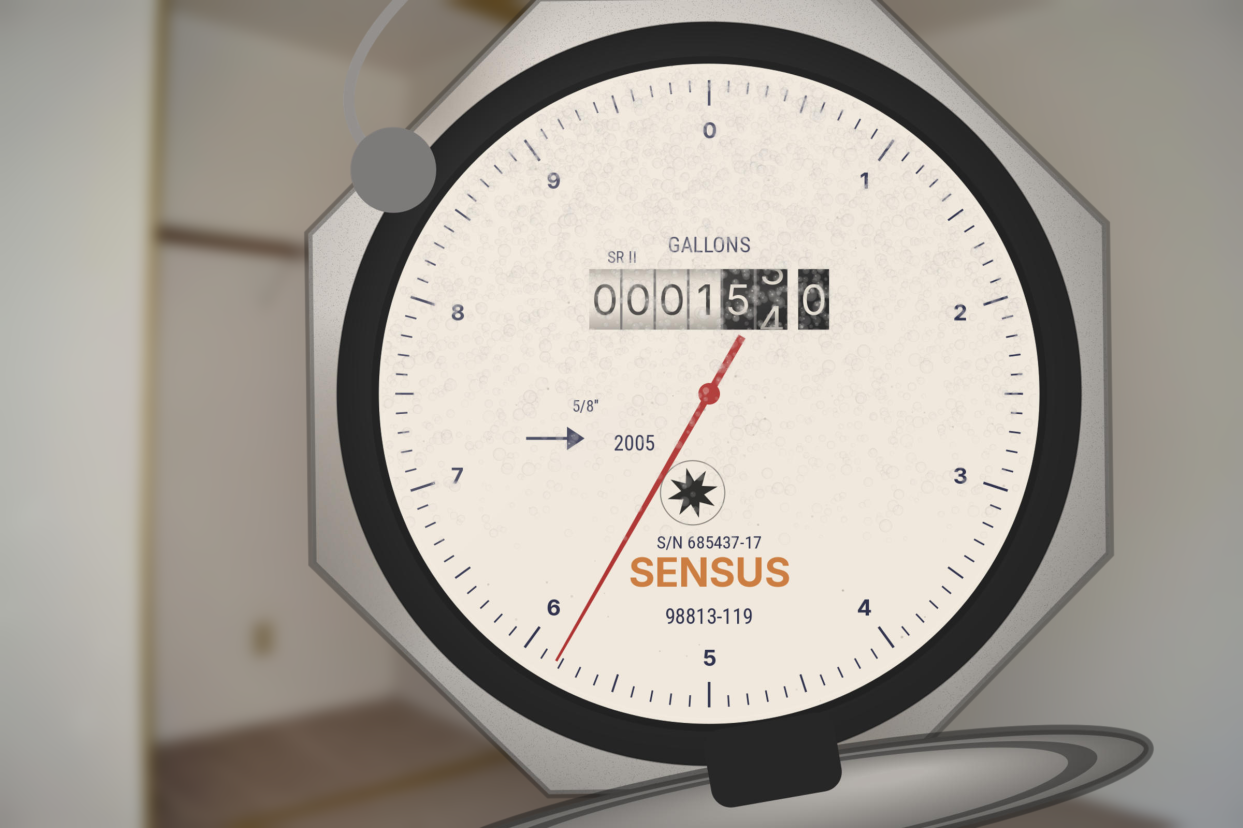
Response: 1535.8 gal
